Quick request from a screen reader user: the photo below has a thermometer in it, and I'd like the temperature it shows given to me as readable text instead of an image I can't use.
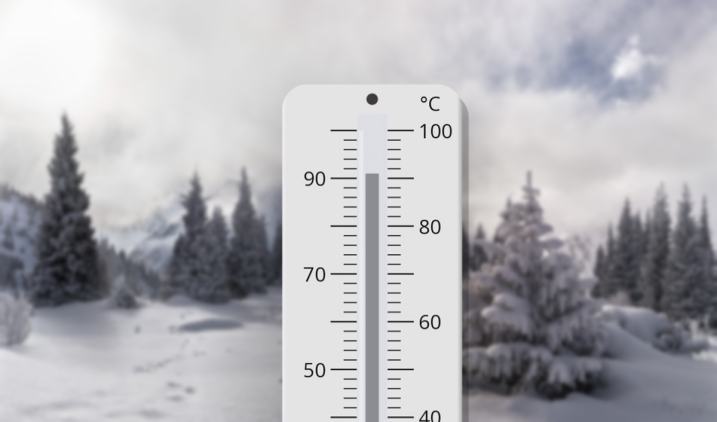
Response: 91 °C
